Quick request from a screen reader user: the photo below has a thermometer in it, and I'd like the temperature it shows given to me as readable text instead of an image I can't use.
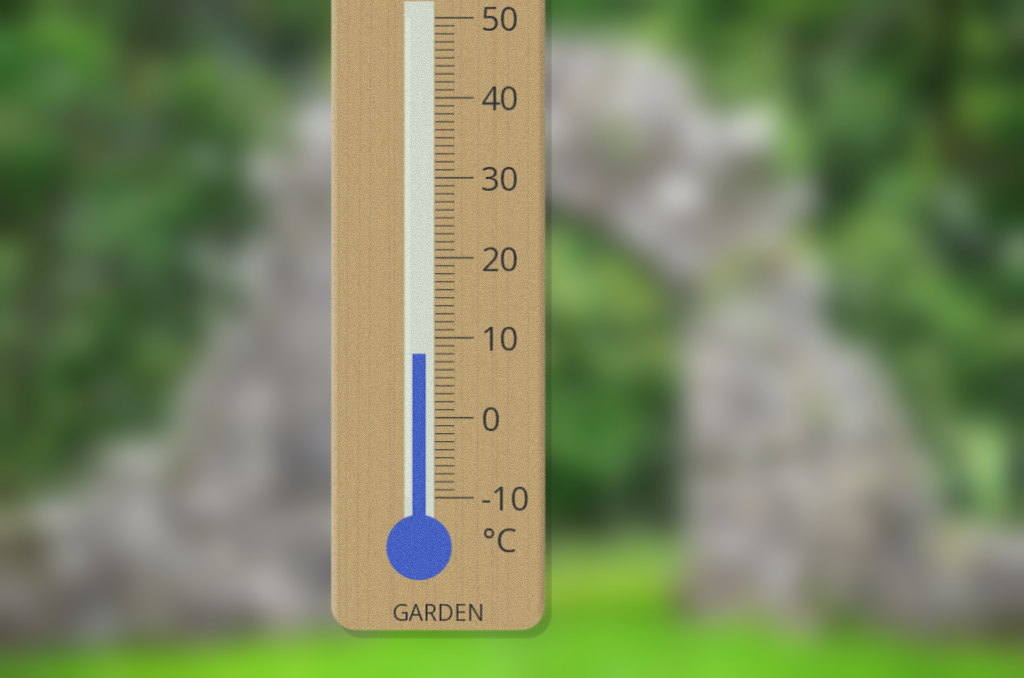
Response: 8 °C
